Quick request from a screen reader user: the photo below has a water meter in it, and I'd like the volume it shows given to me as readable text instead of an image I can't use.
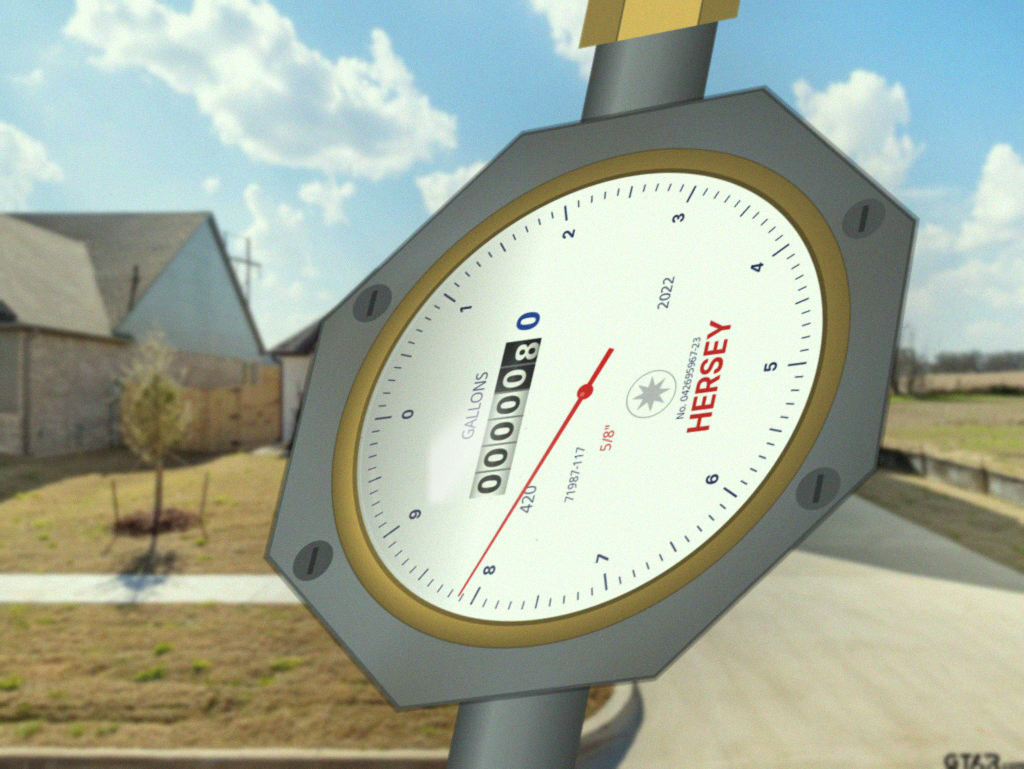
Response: 78.1 gal
